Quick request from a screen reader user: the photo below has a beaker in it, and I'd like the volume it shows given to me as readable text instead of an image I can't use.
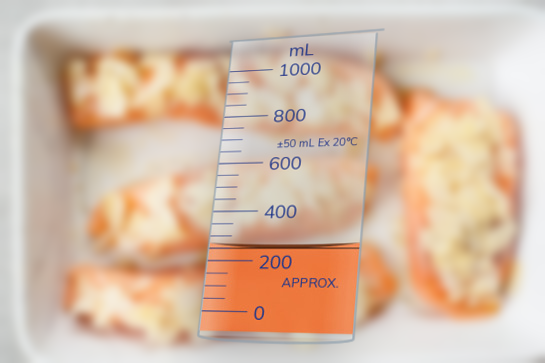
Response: 250 mL
